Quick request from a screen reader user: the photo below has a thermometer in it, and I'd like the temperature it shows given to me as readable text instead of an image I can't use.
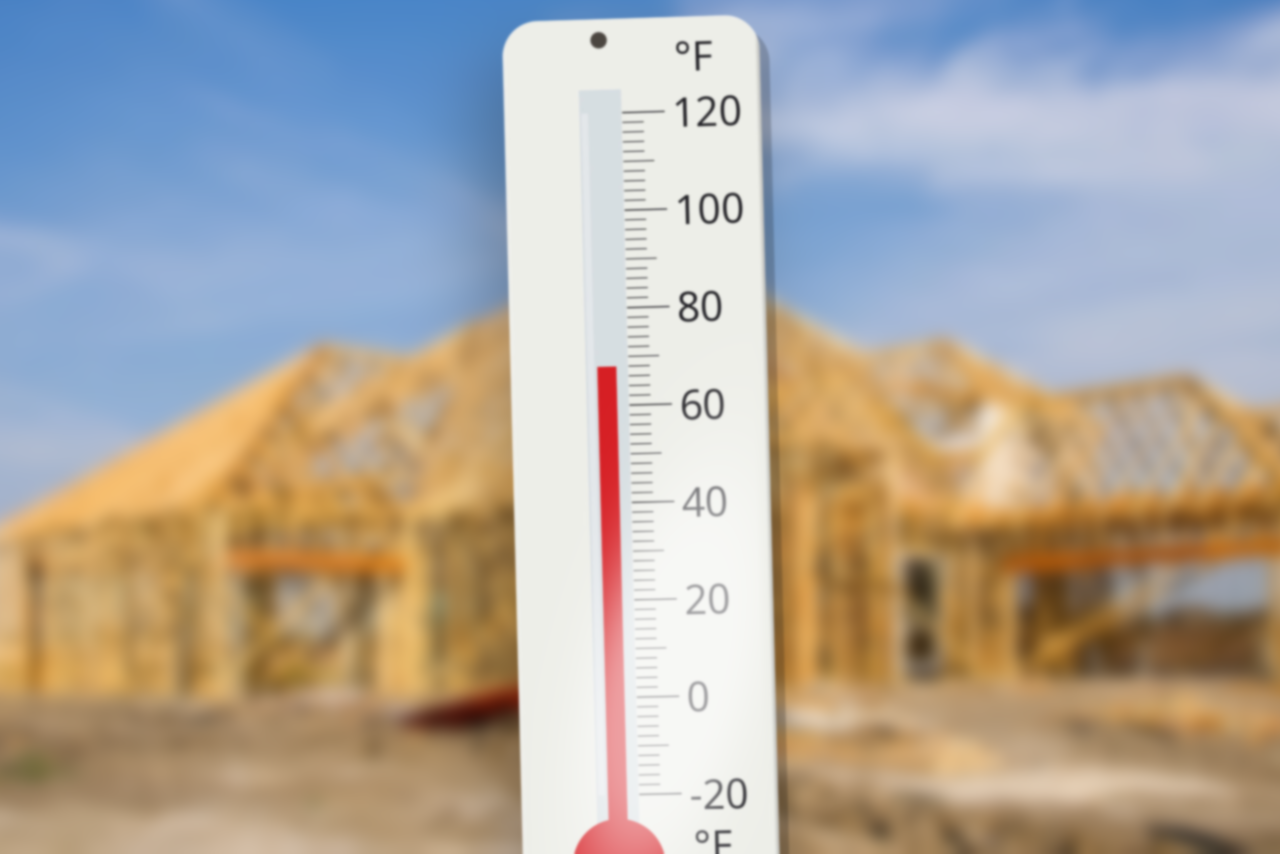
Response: 68 °F
